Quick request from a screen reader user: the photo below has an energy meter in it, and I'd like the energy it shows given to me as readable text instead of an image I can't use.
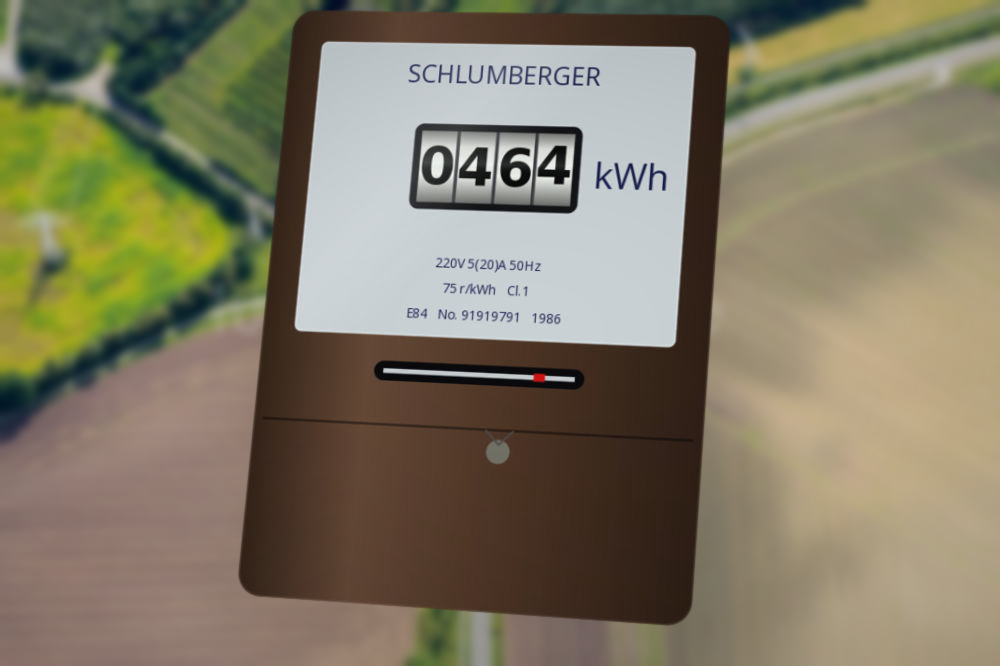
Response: 464 kWh
